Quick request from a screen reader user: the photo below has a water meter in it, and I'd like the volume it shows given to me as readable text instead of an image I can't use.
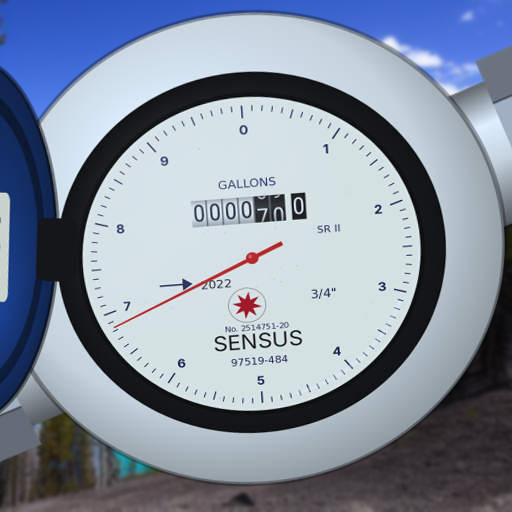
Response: 696.8 gal
